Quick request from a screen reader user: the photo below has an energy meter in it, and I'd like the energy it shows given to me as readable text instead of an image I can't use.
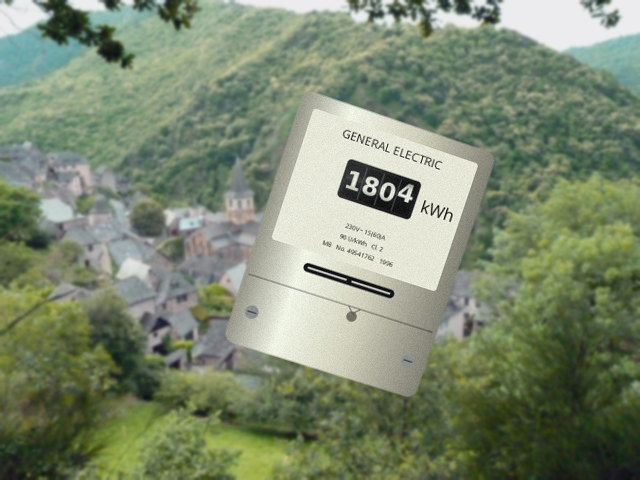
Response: 1804 kWh
